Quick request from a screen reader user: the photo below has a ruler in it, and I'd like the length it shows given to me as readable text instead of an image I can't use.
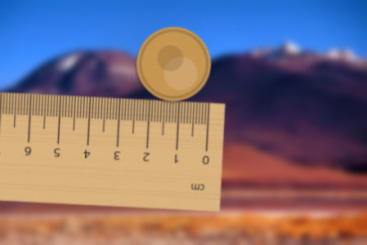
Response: 2.5 cm
